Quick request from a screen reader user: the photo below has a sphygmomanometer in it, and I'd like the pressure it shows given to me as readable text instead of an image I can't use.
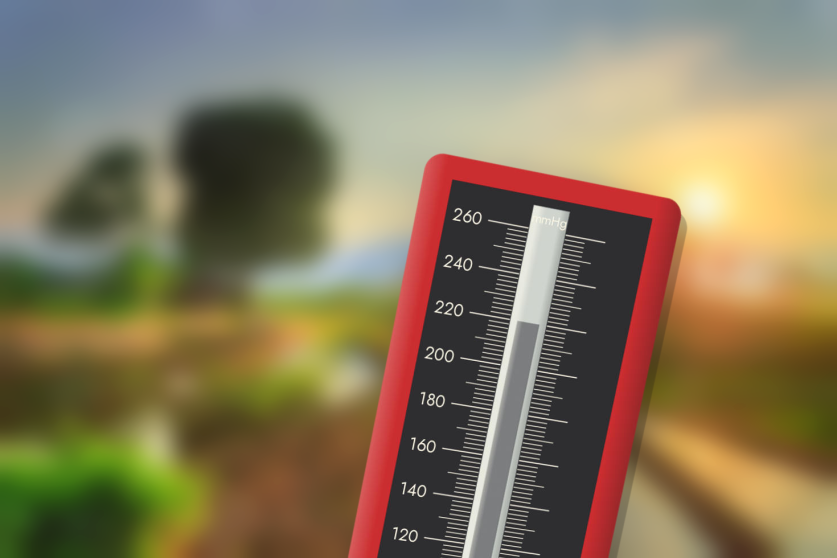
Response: 220 mmHg
